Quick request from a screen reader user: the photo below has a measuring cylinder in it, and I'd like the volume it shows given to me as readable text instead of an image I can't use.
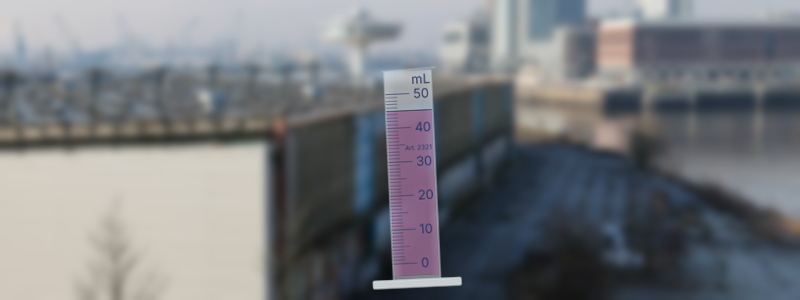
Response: 45 mL
